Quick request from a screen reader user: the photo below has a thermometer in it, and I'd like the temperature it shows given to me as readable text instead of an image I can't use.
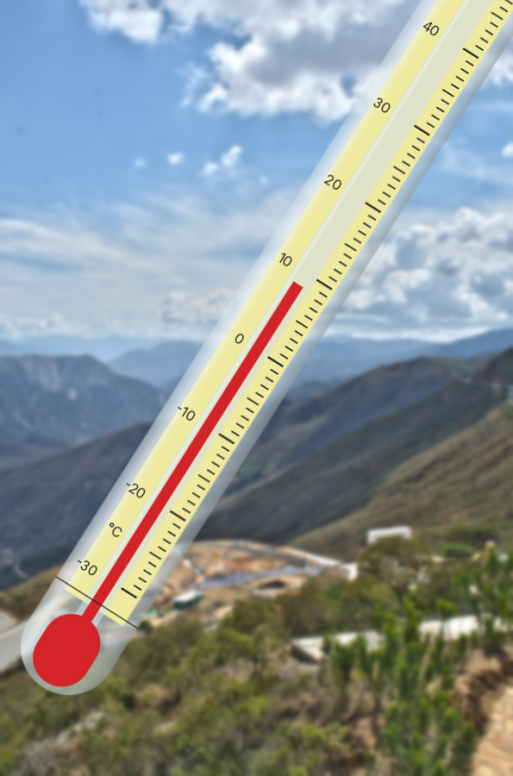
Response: 8.5 °C
